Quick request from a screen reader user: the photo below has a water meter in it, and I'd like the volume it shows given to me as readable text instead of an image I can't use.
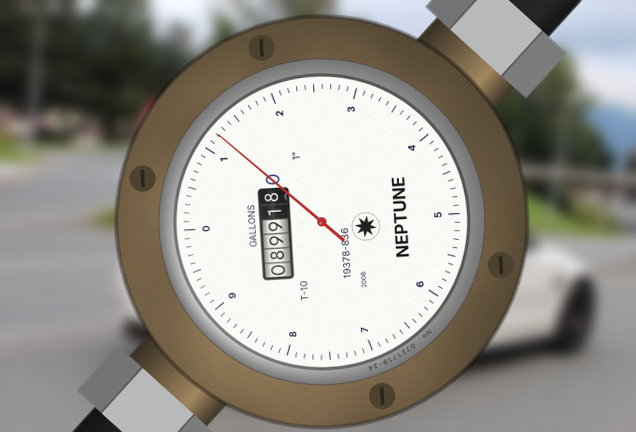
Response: 899181.2 gal
